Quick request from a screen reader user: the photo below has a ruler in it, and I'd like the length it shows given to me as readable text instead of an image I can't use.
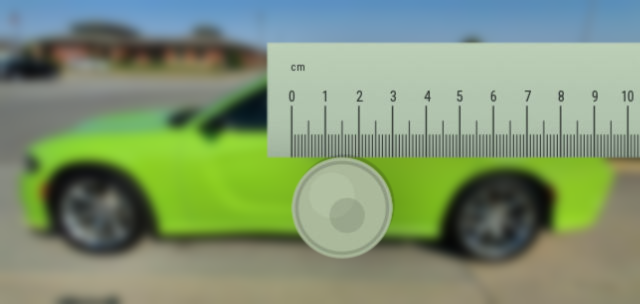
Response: 3 cm
